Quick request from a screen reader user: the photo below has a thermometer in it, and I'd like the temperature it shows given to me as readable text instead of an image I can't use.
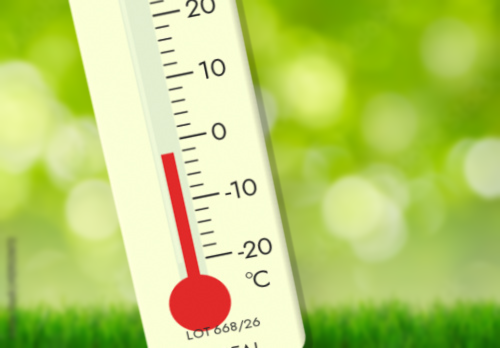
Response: -2 °C
